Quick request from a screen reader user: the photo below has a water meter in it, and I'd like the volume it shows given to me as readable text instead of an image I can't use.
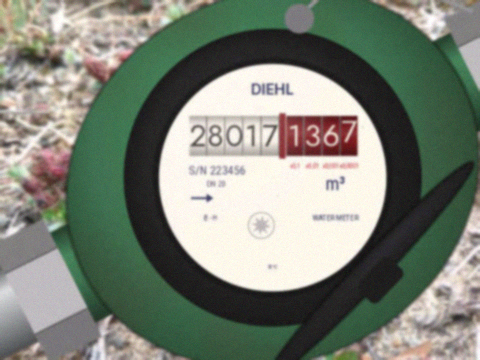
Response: 28017.1367 m³
